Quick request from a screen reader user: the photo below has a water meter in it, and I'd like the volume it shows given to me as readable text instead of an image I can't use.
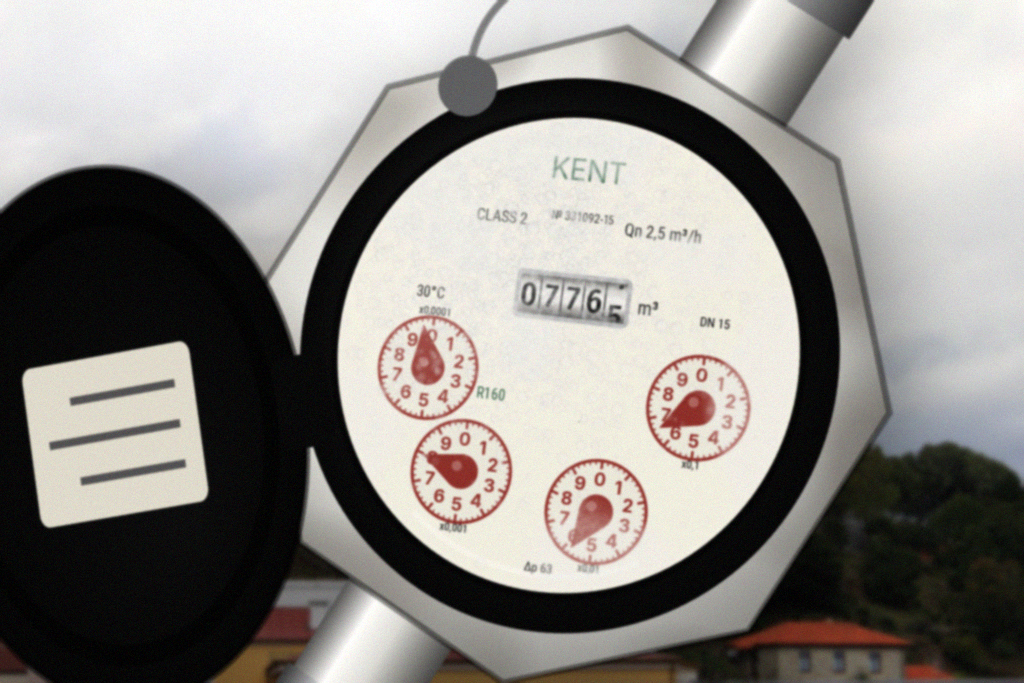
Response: 7764.6579 m³
